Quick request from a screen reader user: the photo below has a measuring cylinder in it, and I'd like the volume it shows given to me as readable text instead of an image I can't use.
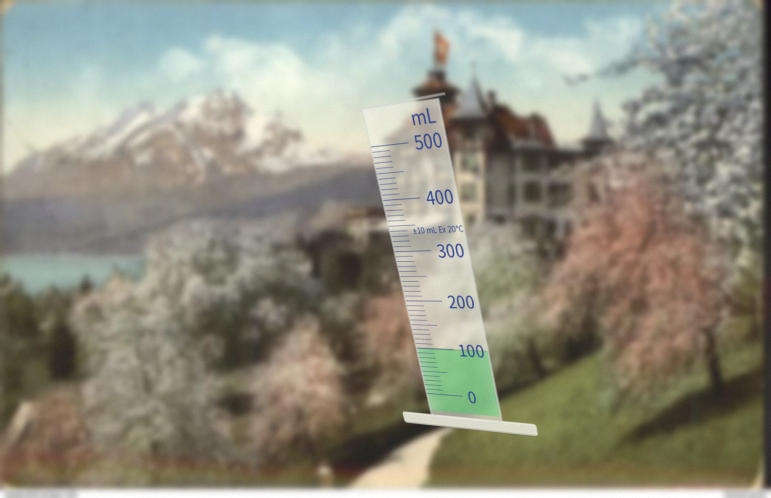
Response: 100 mL
